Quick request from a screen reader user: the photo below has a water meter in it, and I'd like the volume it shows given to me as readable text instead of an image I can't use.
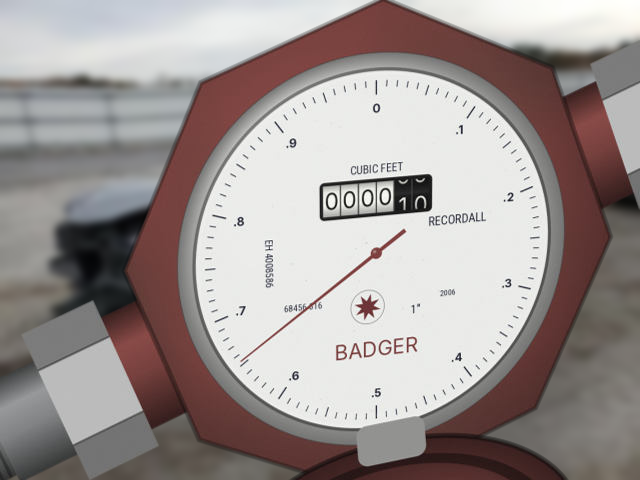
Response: 9.65 ft³
